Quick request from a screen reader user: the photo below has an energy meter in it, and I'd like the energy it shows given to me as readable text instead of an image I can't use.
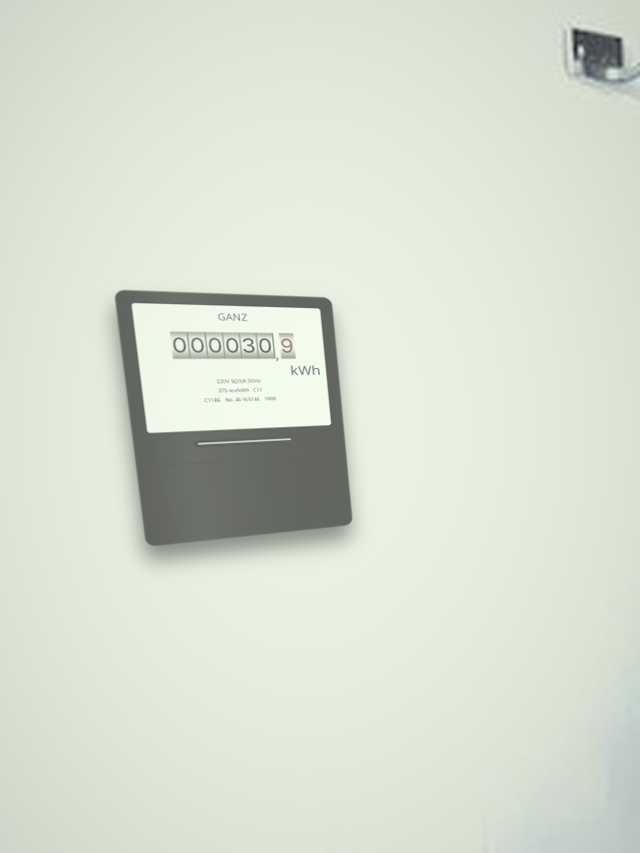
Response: 30.9 kWh
